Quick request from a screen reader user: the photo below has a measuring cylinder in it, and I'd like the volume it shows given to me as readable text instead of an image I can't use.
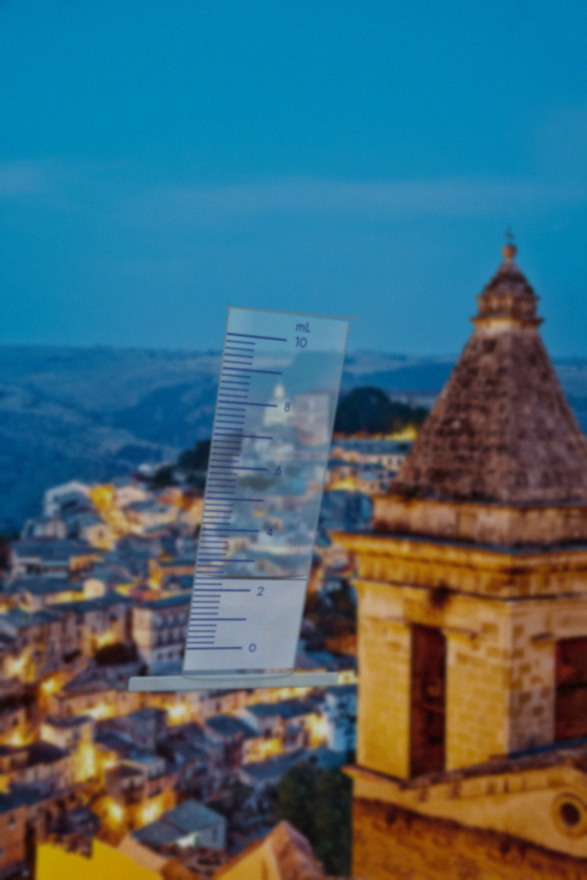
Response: 2.4 mL
